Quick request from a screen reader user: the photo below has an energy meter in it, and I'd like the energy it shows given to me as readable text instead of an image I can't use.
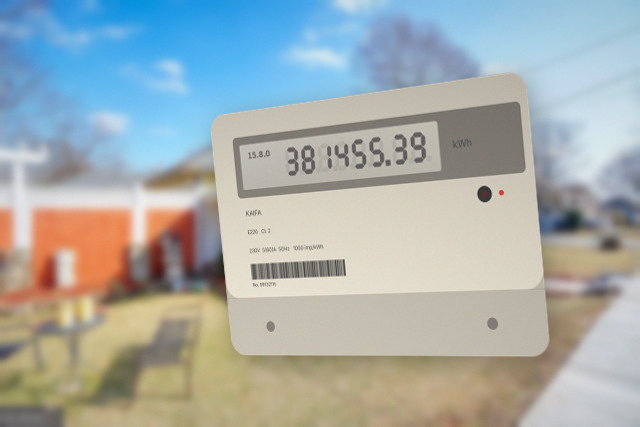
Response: 381455.39 kWh
